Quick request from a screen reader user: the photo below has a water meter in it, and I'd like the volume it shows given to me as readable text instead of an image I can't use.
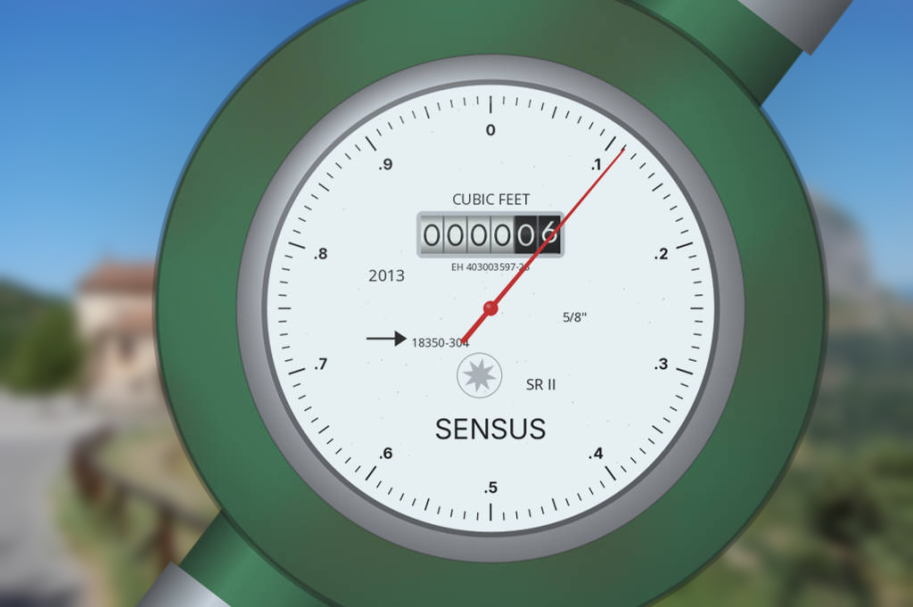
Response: 6.11 ft³
